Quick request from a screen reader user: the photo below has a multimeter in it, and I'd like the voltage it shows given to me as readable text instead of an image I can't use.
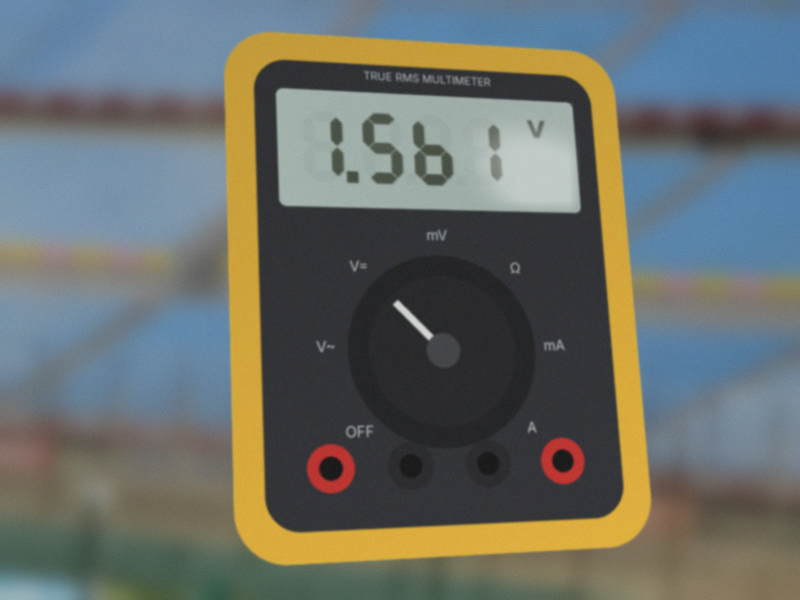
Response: 1.561 V
